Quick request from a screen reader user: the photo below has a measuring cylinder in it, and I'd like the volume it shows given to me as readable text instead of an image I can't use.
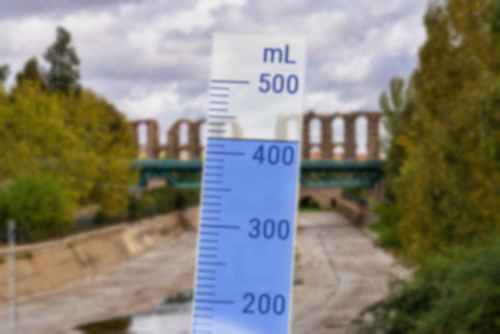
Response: 420 mL
